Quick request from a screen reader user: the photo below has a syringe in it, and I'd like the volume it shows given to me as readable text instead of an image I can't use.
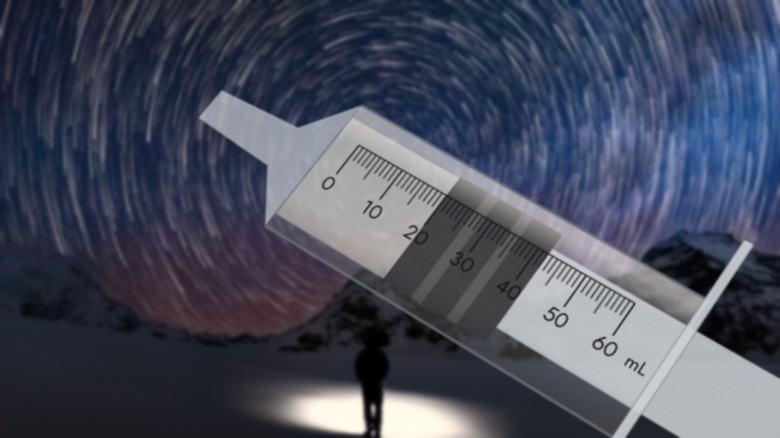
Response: 20 mL
